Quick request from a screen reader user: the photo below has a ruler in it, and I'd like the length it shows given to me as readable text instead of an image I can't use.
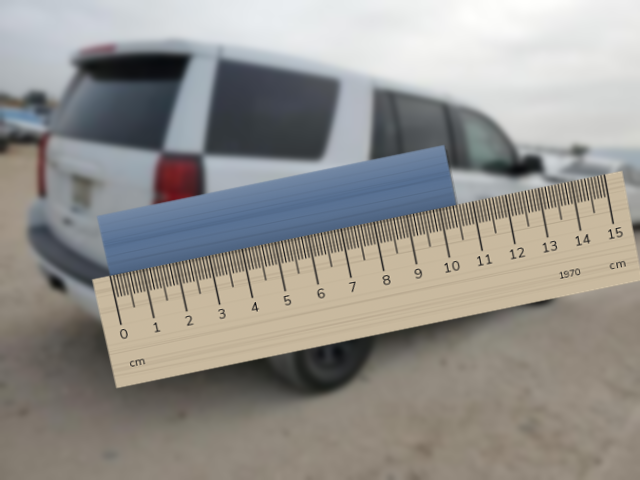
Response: 10.5 cm
